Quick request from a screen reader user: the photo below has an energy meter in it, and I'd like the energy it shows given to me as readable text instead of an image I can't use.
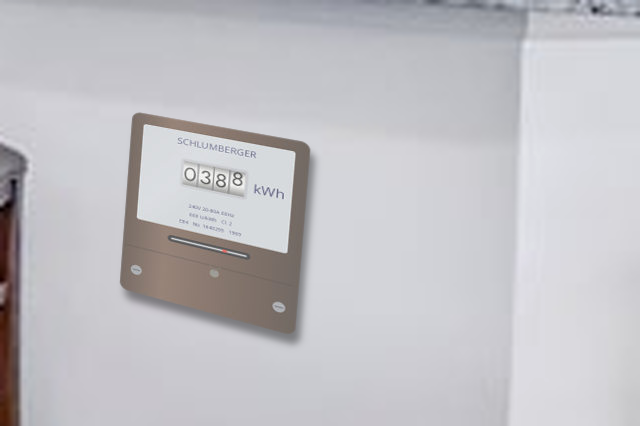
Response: 388 kWh
